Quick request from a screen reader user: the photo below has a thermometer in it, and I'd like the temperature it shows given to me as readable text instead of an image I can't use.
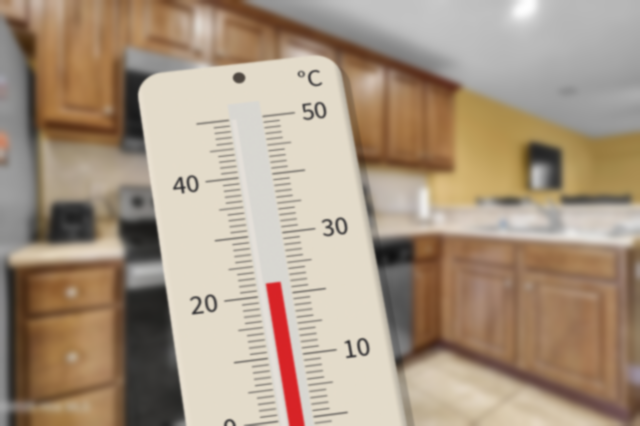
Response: 22 °C
